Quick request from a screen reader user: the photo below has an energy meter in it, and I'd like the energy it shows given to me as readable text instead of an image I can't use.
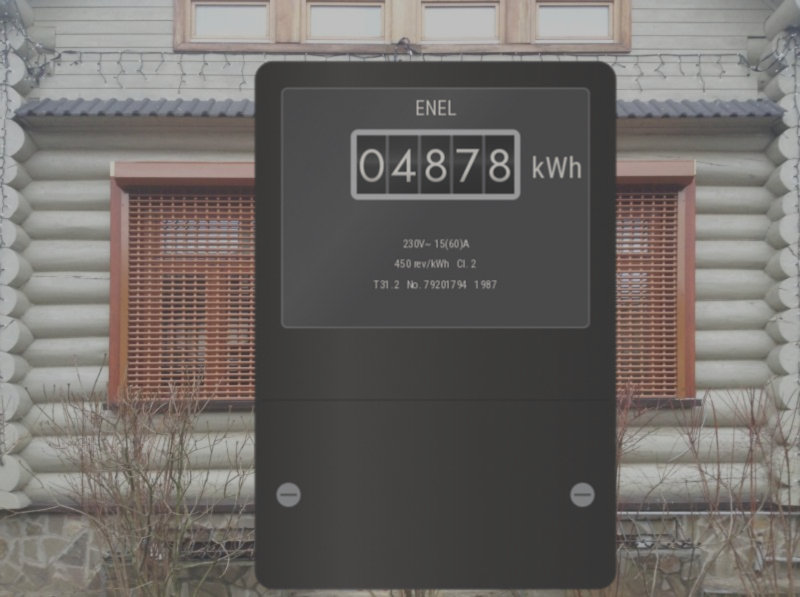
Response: 4878 kWh
